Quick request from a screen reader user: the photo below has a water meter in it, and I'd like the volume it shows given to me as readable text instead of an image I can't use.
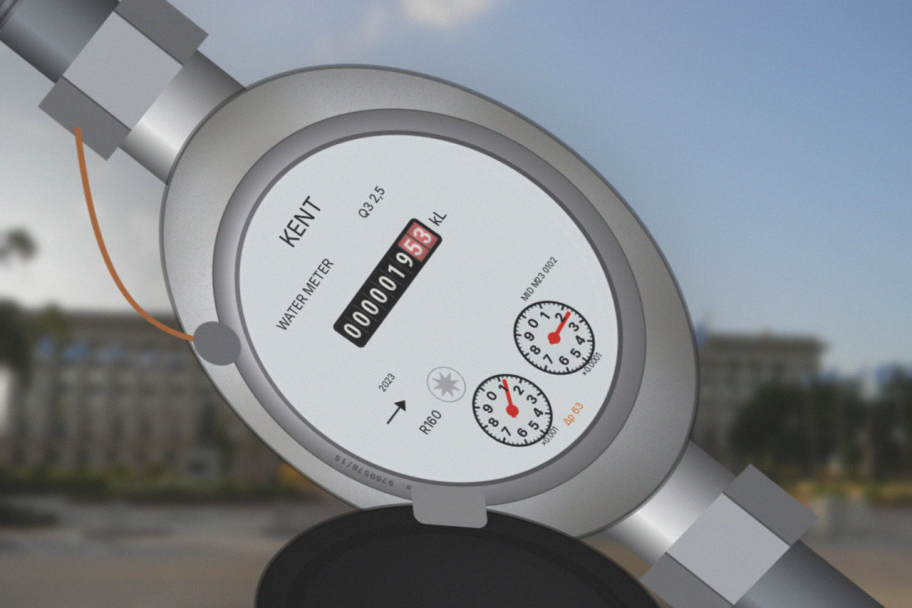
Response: 19.5312 kL
